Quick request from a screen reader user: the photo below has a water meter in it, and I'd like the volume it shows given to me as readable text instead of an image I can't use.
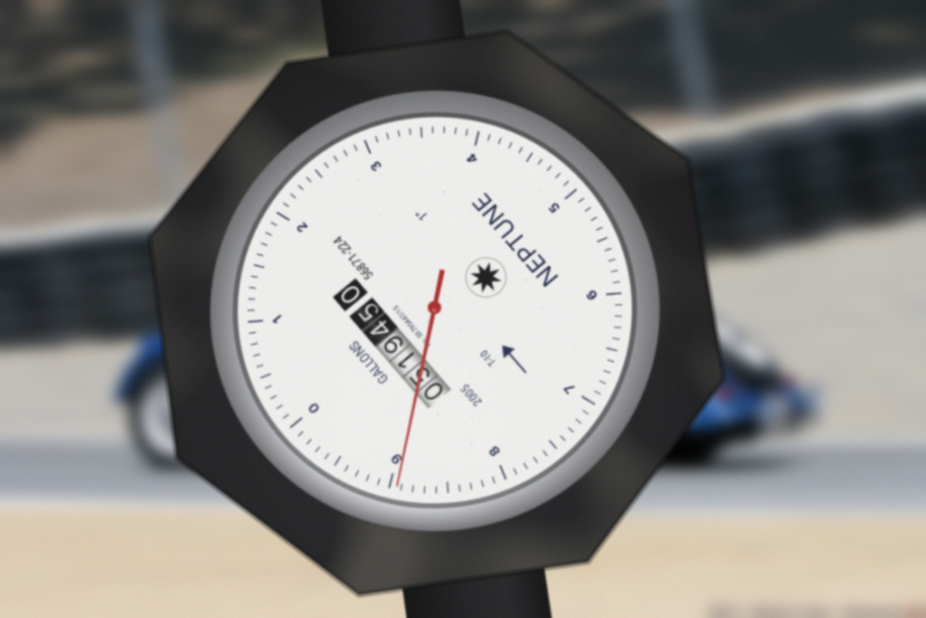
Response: 519448.9 gal
